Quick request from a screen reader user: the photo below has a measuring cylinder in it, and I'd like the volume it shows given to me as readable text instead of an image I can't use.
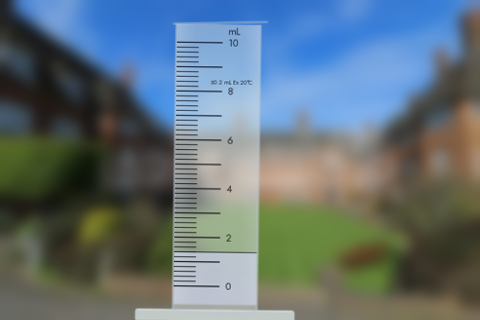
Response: 1.4 mL
